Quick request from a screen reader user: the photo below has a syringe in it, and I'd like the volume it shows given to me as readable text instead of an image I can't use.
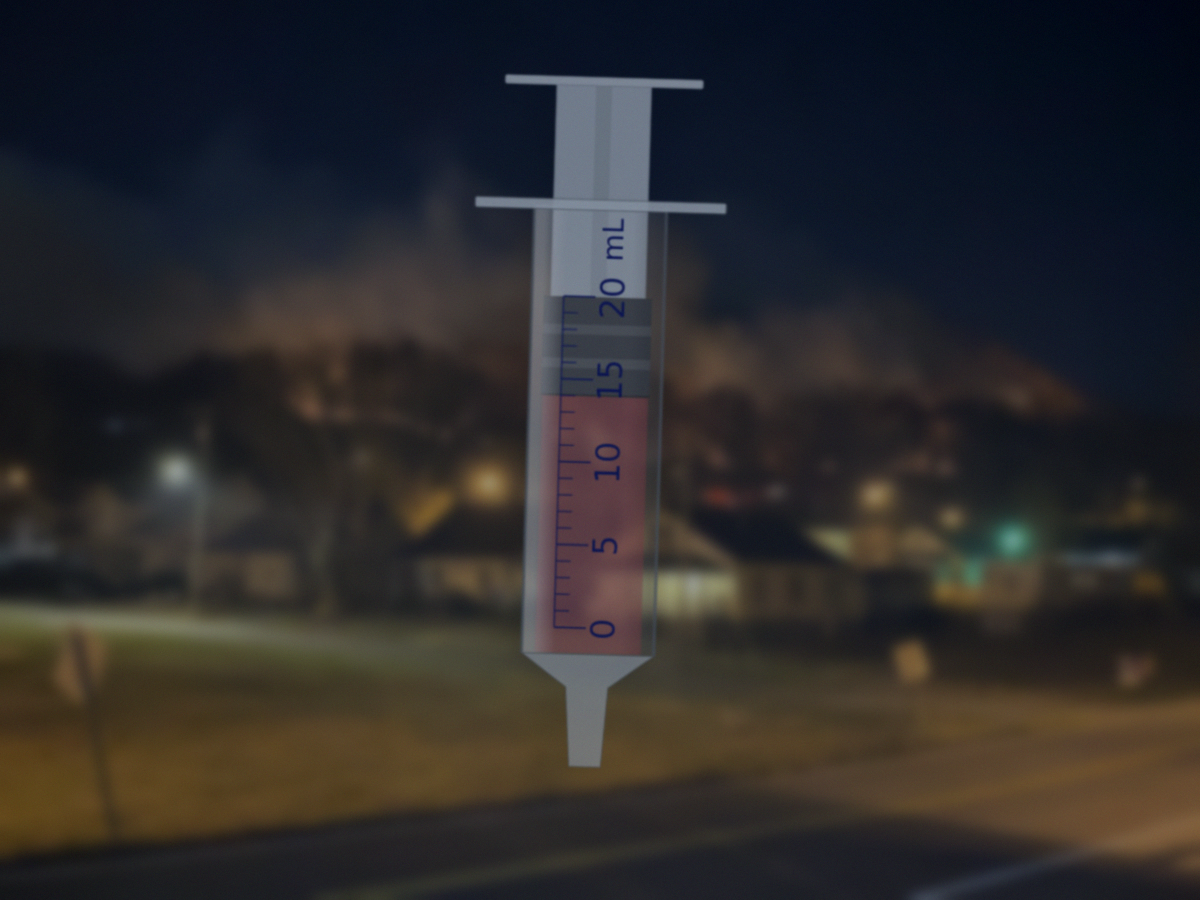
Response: 14 mL
